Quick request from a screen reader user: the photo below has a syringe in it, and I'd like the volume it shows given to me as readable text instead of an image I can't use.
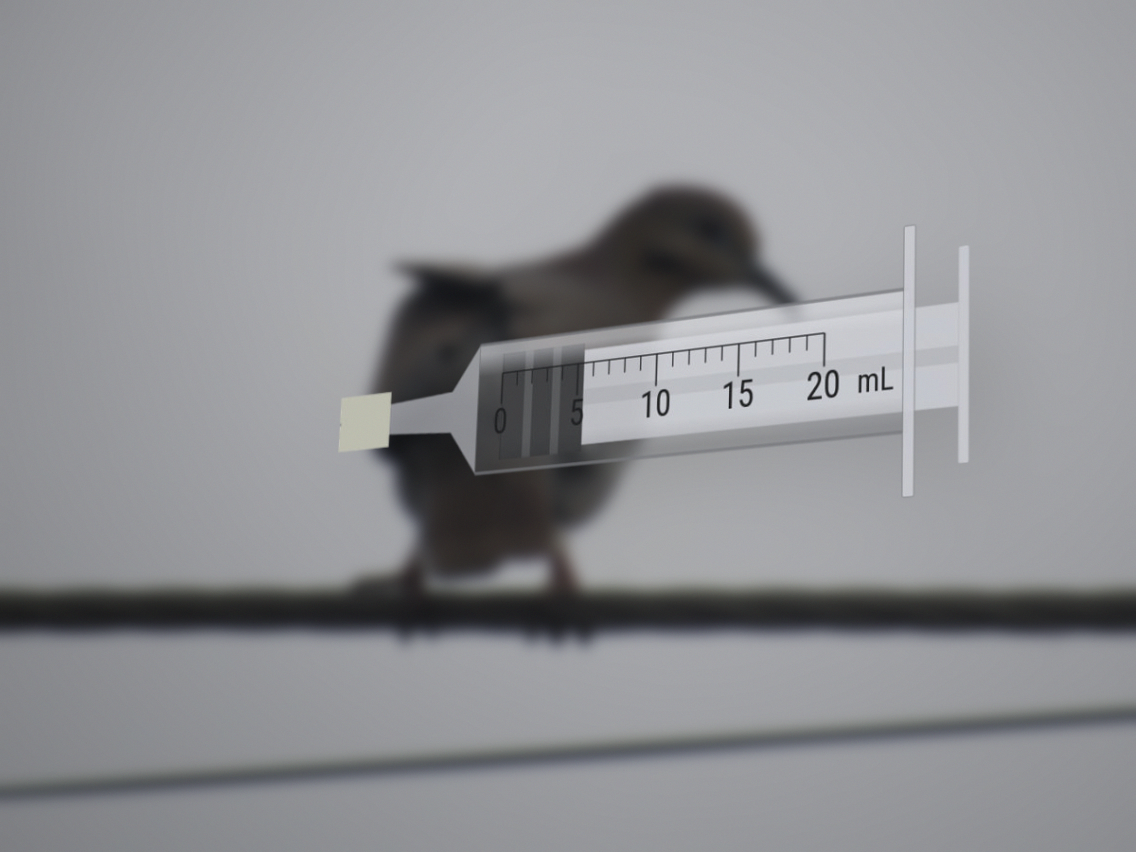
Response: 0 mL
